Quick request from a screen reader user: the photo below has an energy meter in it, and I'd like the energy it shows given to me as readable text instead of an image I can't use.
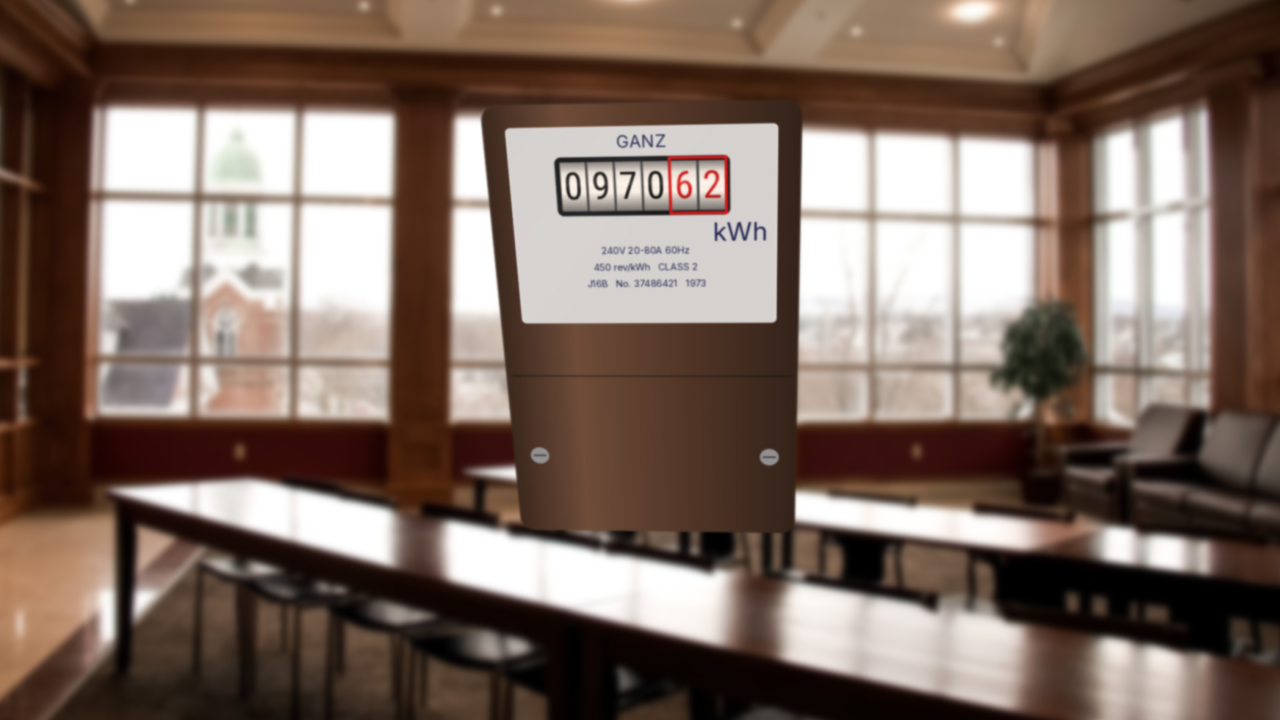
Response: 970.62 kWh
